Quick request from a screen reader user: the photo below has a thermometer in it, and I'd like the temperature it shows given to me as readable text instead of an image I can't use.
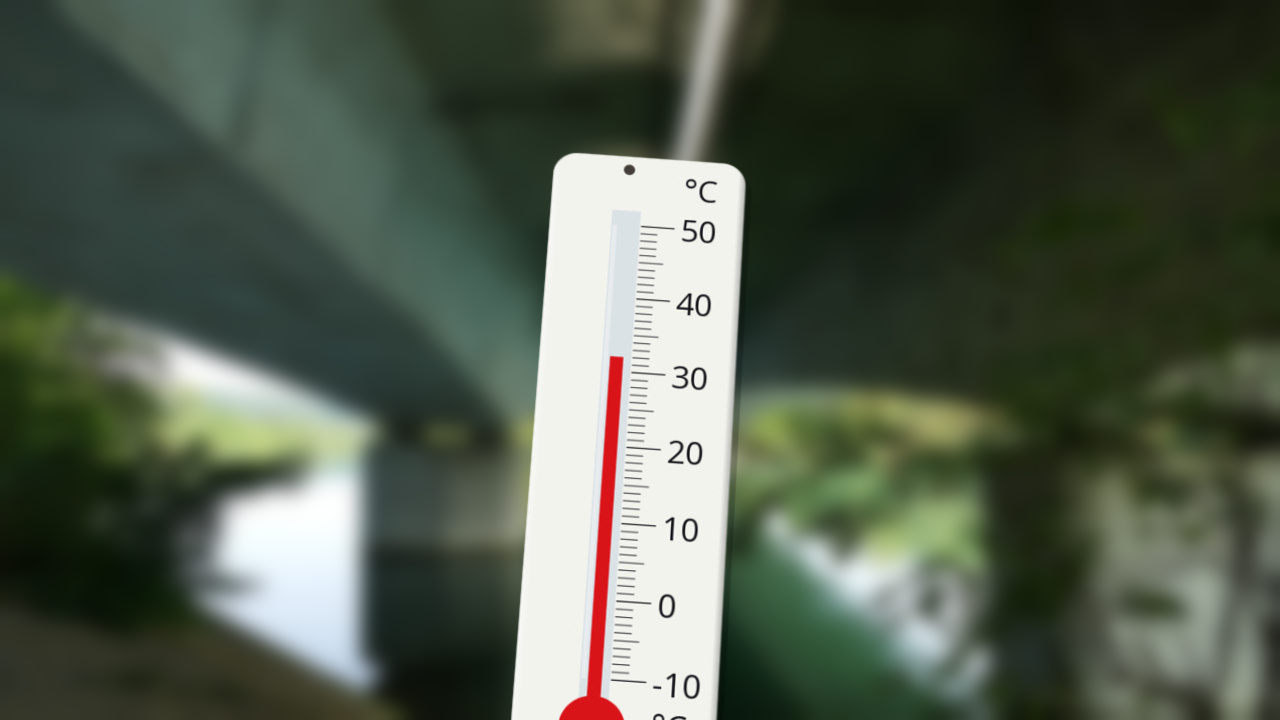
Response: 32 °C
